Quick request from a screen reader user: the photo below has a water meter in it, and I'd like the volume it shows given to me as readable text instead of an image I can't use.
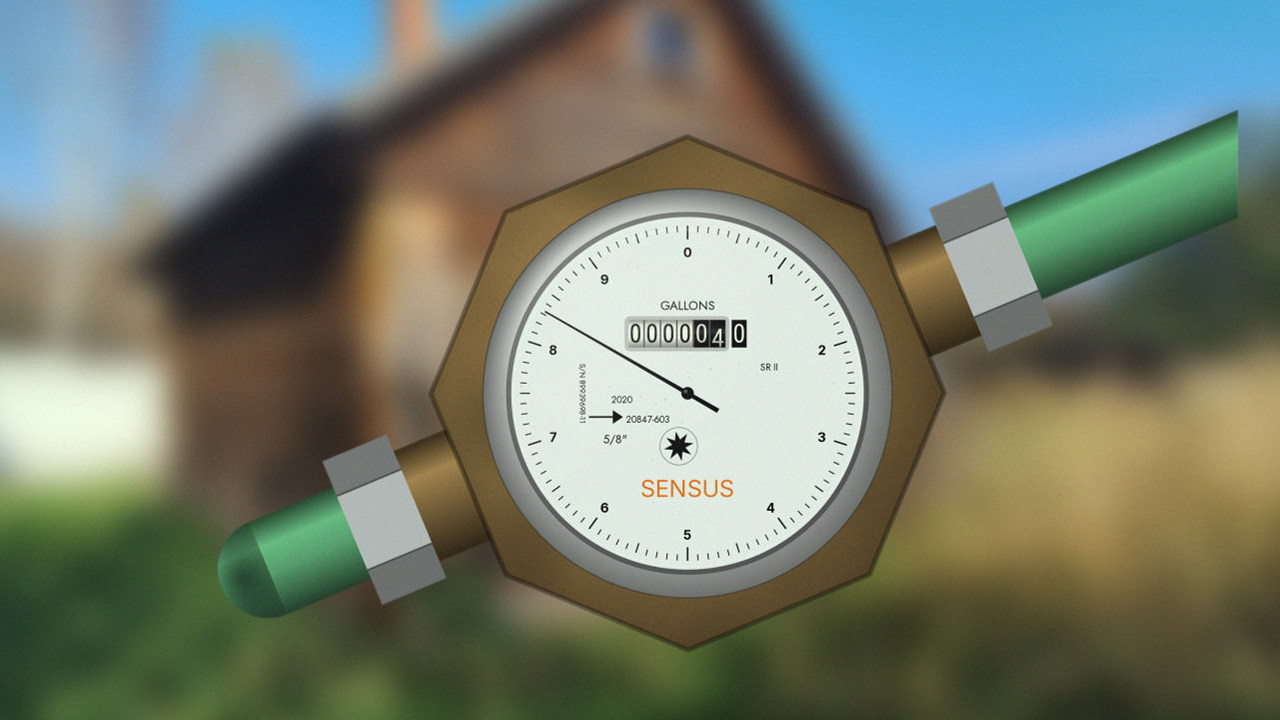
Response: 38.3 gal
